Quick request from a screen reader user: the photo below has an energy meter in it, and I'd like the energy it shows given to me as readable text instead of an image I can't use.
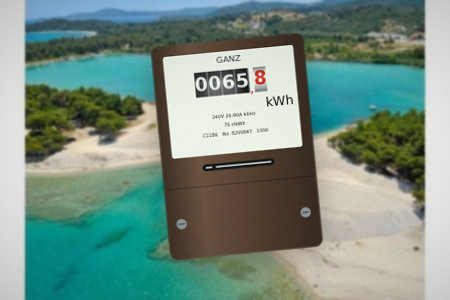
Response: 65.8 kWh
